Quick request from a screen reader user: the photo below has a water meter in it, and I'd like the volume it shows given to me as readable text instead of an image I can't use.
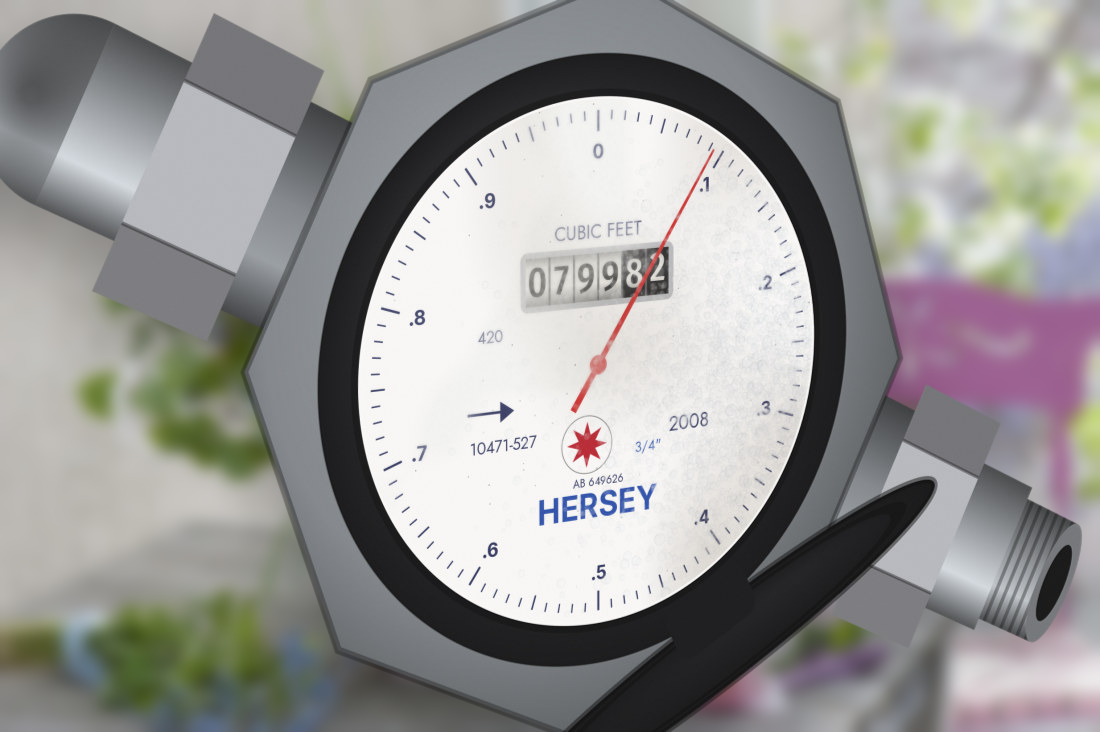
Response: 79982.09 ft³
